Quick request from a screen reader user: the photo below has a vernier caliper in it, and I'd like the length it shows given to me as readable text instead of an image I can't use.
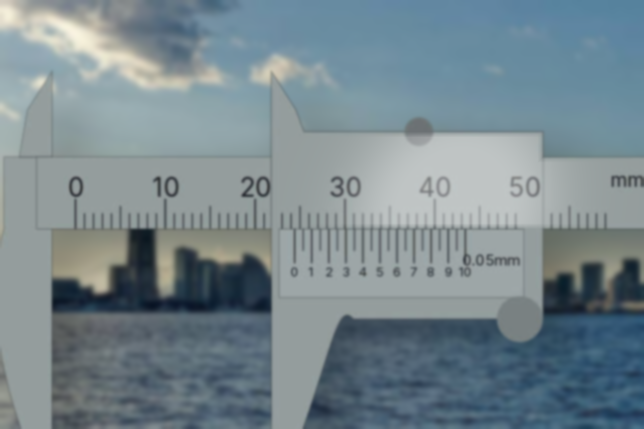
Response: 24.4 mm
